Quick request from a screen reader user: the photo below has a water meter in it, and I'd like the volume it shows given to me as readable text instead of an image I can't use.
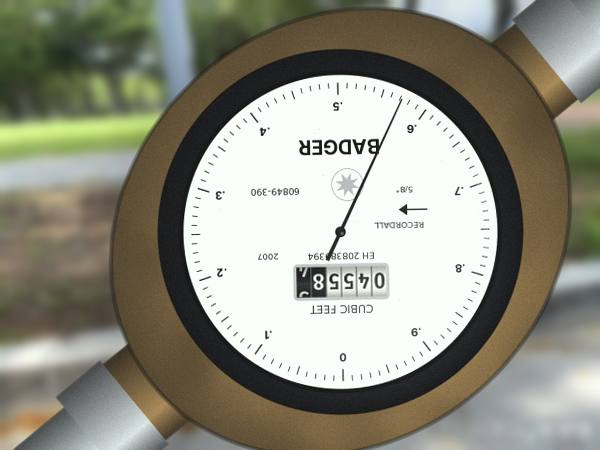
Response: 45583.57 ft³
